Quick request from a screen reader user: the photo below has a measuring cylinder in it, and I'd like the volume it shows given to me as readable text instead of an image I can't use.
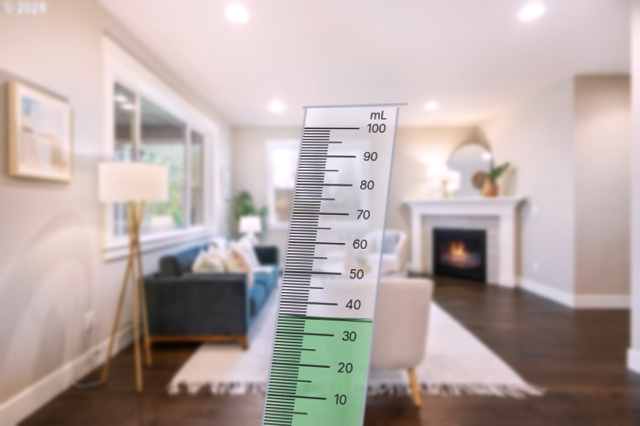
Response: 35 mL
